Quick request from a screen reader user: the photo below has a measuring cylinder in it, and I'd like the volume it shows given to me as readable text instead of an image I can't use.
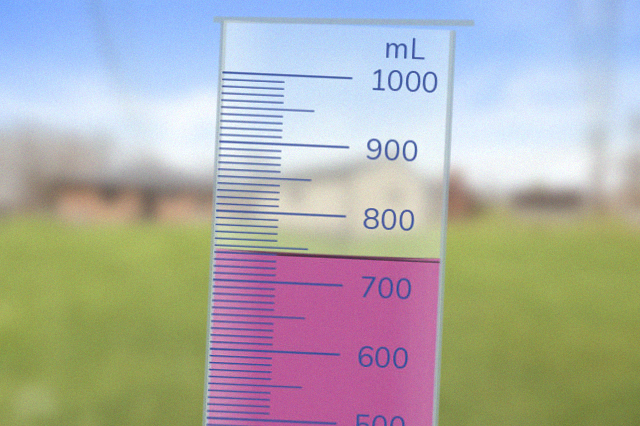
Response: 740 mL
